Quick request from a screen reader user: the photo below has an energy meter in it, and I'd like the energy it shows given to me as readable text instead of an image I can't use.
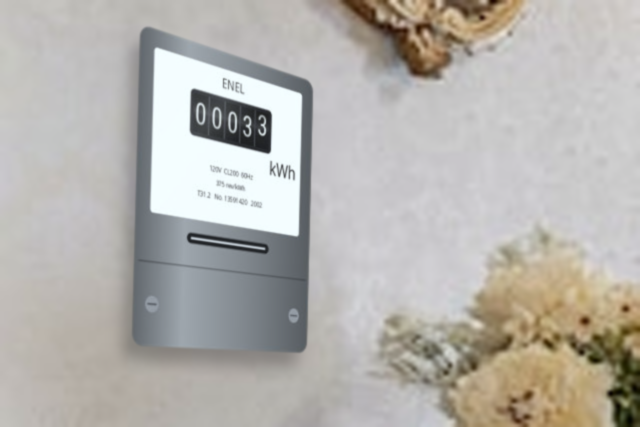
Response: 33 kWh
